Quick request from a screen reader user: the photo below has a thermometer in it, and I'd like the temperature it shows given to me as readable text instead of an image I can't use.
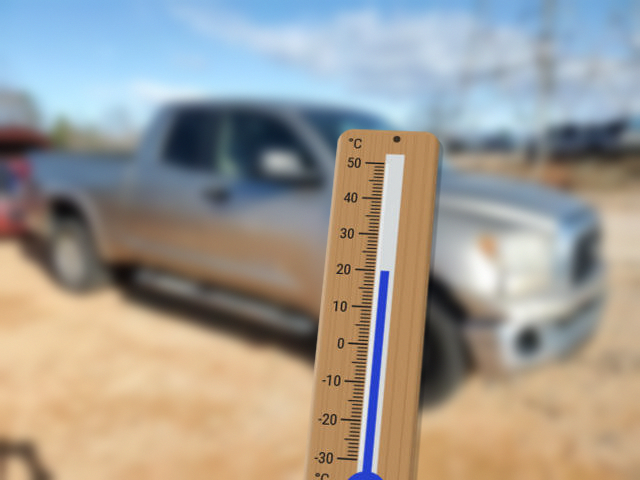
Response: 20 °C
